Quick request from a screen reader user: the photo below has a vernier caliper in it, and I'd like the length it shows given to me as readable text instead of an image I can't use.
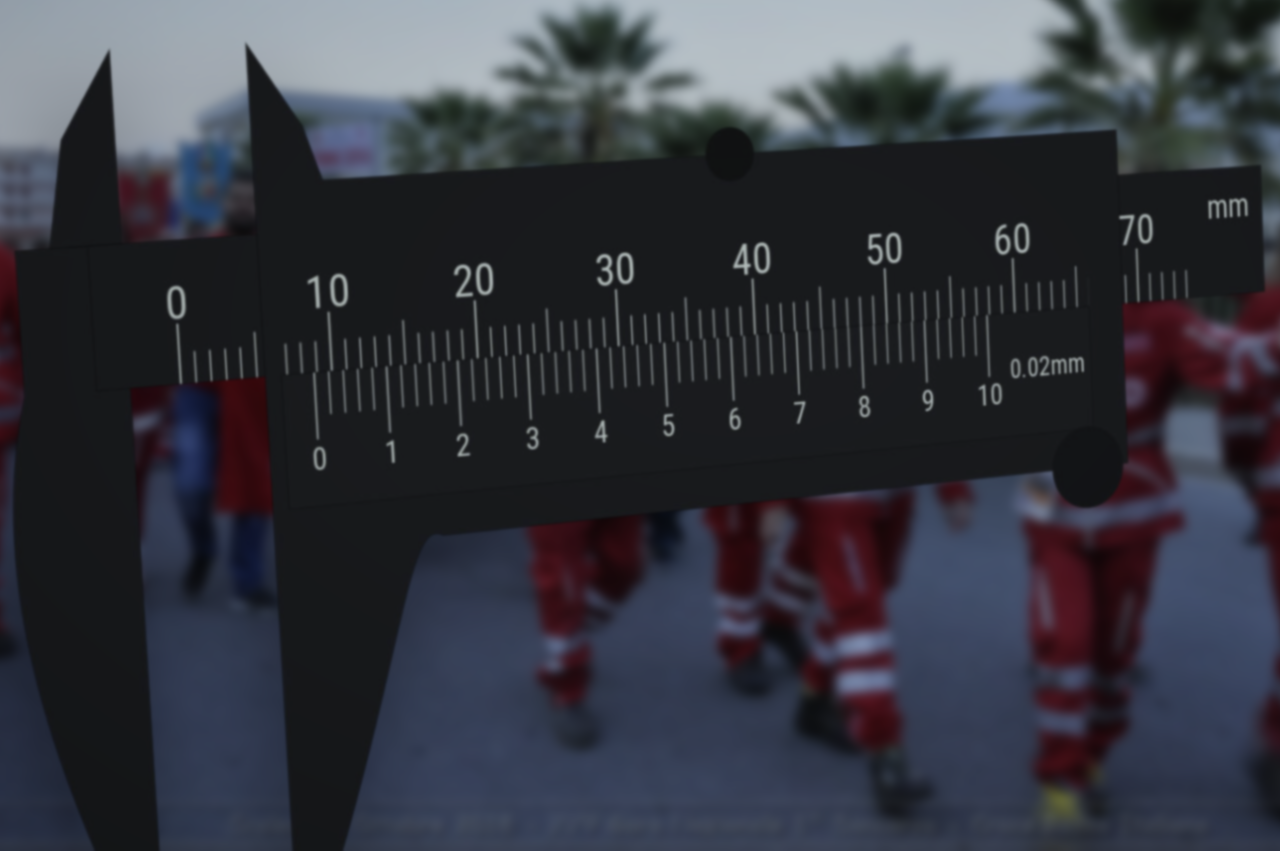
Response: 8.8 mm
